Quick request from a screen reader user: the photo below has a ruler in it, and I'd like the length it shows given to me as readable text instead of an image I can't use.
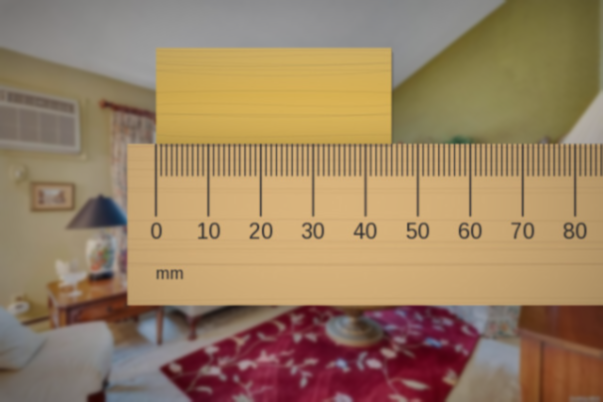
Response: 45 mm
